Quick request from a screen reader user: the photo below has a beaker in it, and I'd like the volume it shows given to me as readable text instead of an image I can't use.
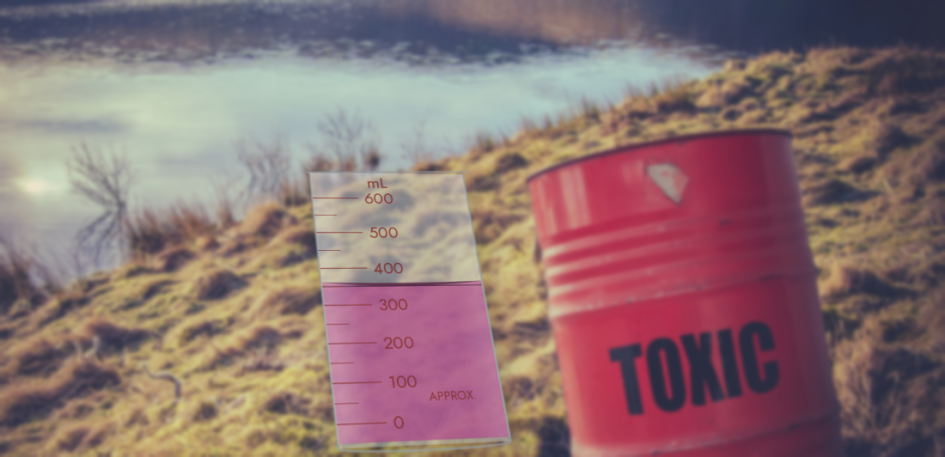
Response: 350 mL
